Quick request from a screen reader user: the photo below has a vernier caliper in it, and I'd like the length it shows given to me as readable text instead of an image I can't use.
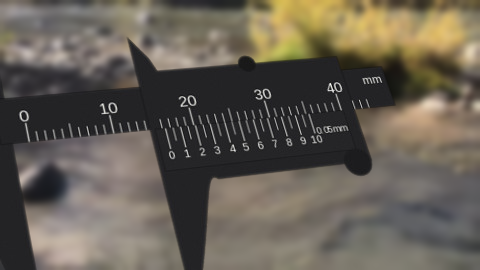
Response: 16.4 mm
